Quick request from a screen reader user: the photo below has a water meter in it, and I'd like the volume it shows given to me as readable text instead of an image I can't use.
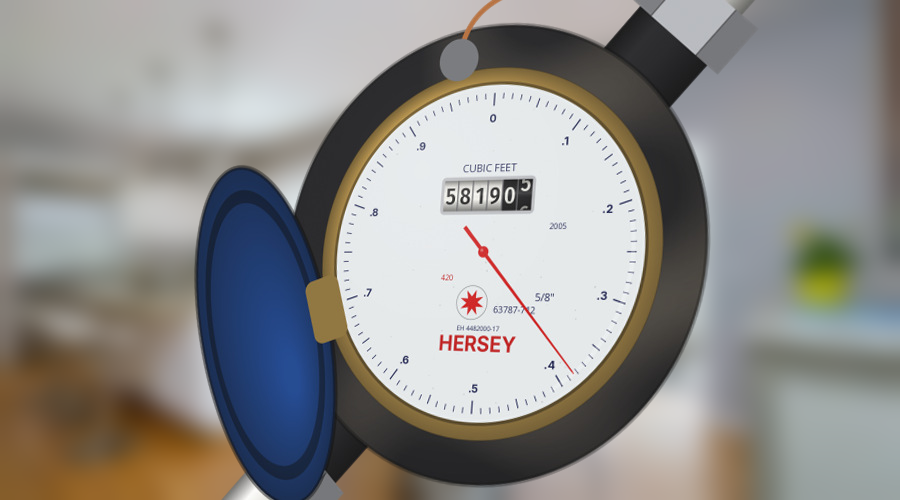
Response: 581905.38 ft³
